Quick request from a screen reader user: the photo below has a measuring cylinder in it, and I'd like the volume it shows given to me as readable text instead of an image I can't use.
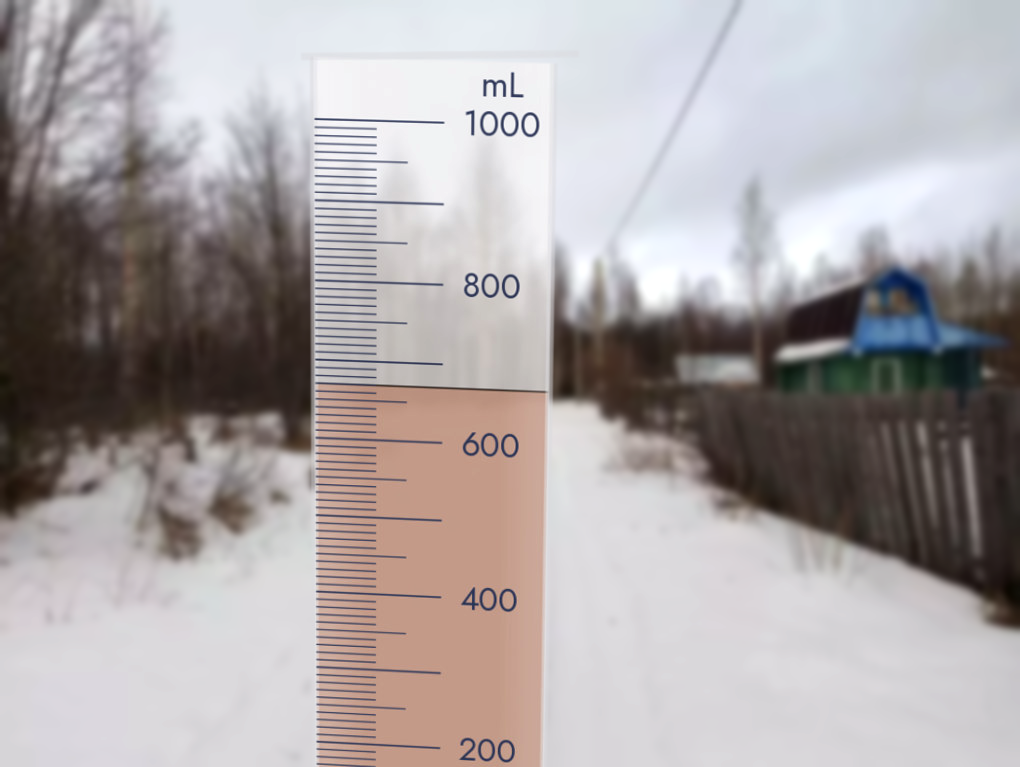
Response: 670 mL
